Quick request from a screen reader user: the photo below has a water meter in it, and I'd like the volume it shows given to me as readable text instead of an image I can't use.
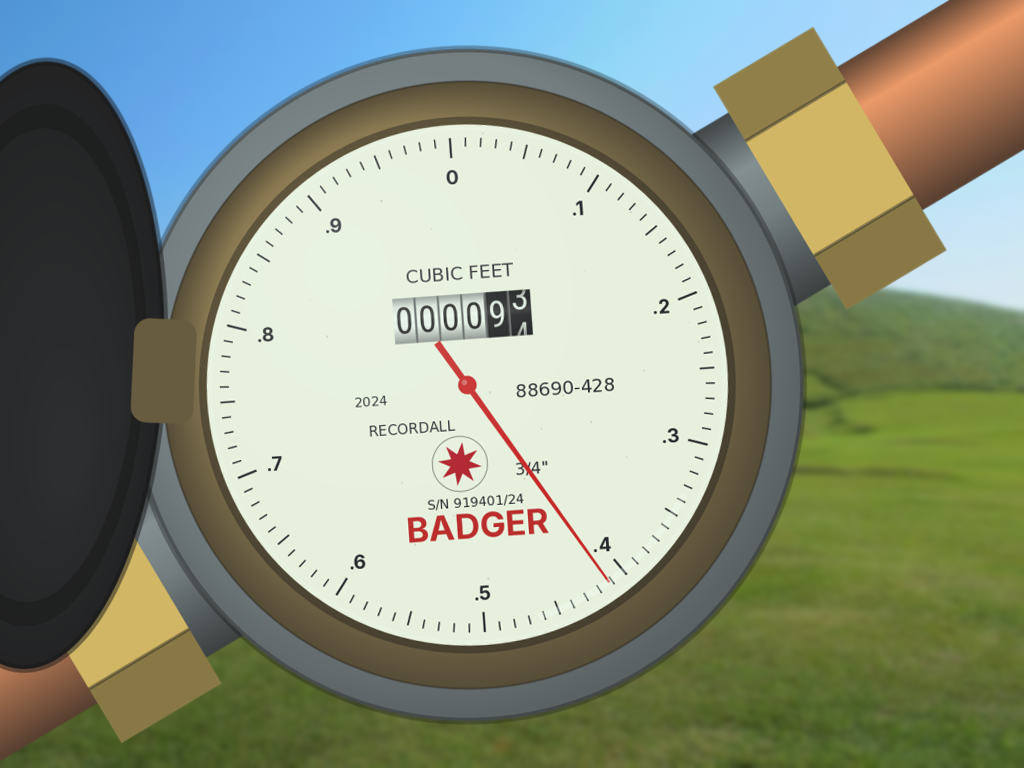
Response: 93.41 ft³
